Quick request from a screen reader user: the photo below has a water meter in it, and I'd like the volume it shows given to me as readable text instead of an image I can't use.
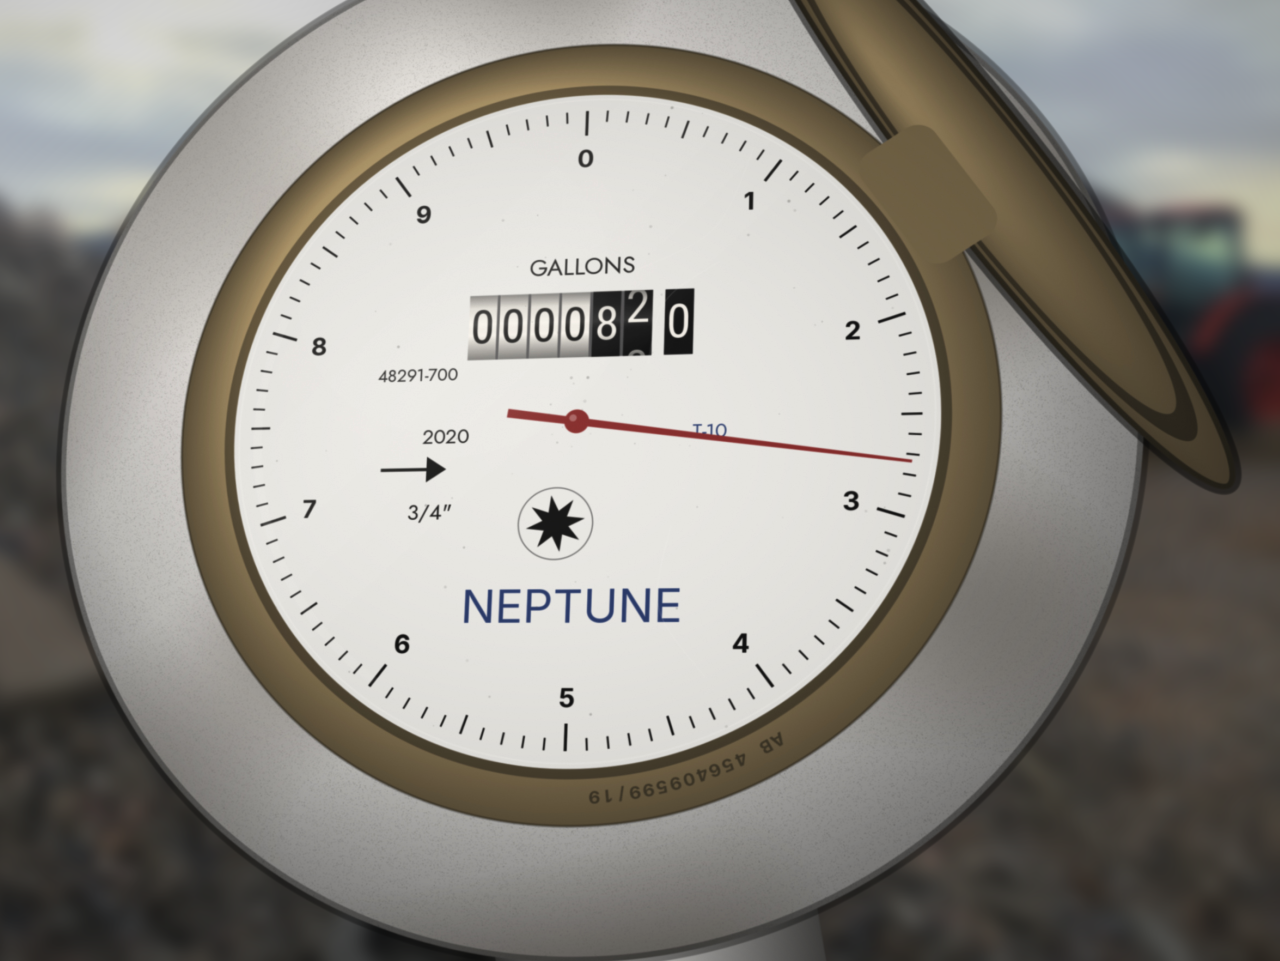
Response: 822.7 gal
